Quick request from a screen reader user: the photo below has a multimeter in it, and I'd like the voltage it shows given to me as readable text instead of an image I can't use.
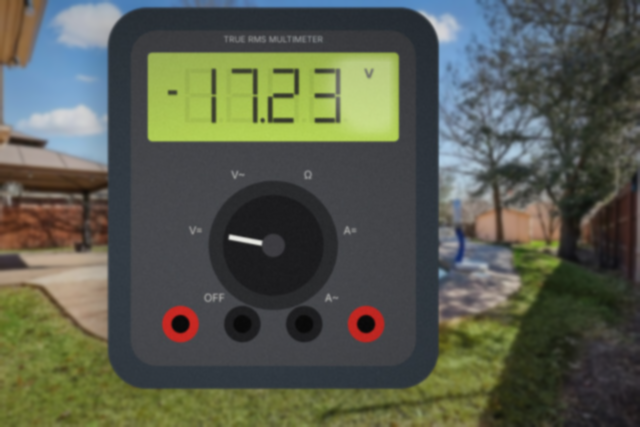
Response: -17.23 V
